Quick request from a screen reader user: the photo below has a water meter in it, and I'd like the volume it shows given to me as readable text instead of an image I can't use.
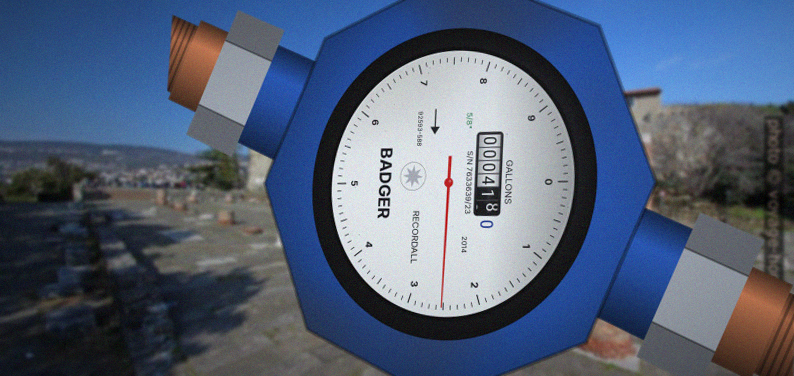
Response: 4182.5 gal
